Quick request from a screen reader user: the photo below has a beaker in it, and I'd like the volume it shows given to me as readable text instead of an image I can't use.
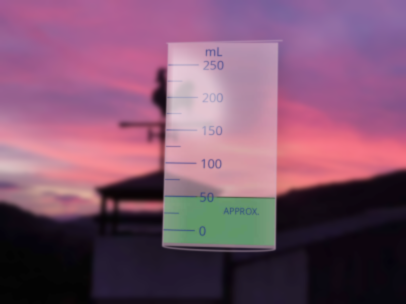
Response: 50 mL
